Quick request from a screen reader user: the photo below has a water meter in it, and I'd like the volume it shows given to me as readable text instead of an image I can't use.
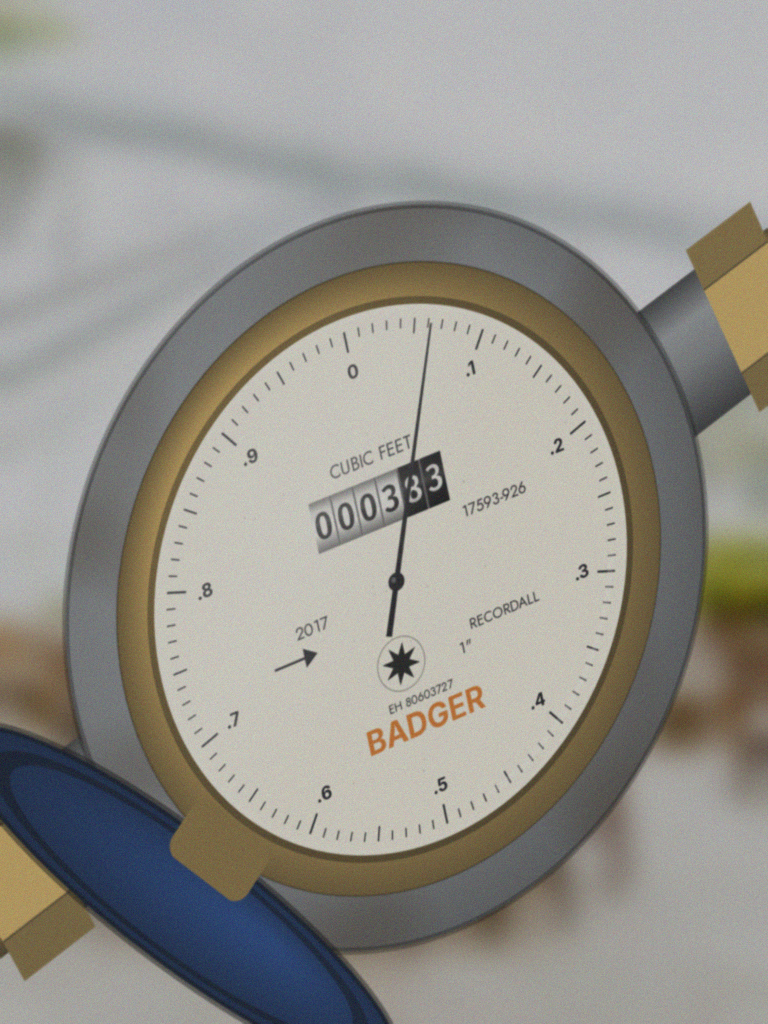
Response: 383.06 ft³
